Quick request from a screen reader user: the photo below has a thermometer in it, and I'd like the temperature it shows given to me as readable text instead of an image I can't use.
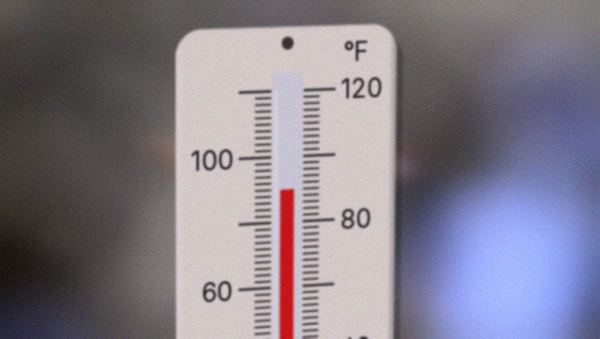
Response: 90 °F
